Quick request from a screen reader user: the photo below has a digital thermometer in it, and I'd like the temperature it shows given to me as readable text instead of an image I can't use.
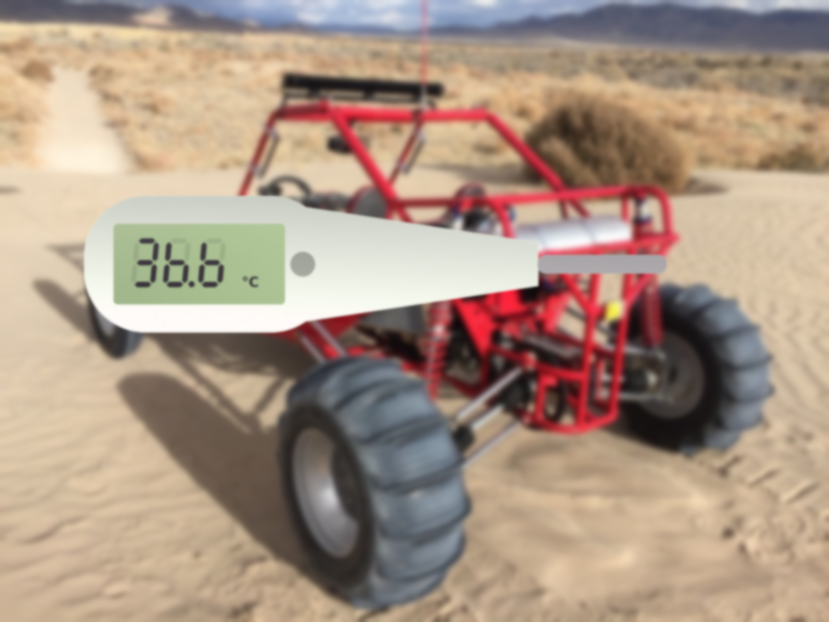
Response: 36.6 °C
